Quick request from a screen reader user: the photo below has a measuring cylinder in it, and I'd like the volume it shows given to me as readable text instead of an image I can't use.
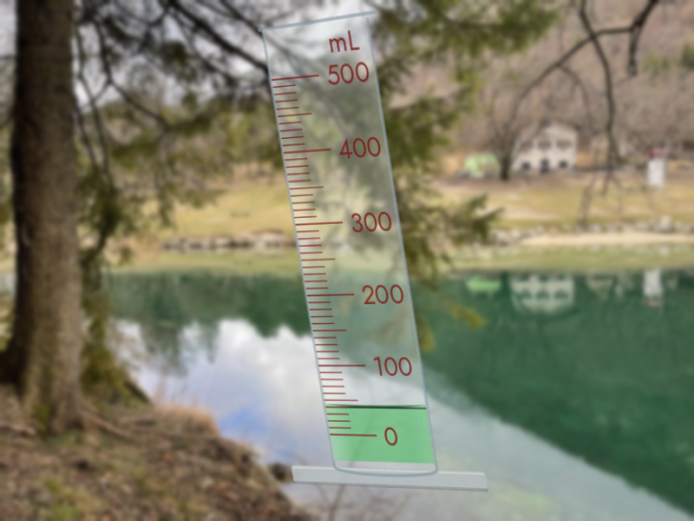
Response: 40 mL
